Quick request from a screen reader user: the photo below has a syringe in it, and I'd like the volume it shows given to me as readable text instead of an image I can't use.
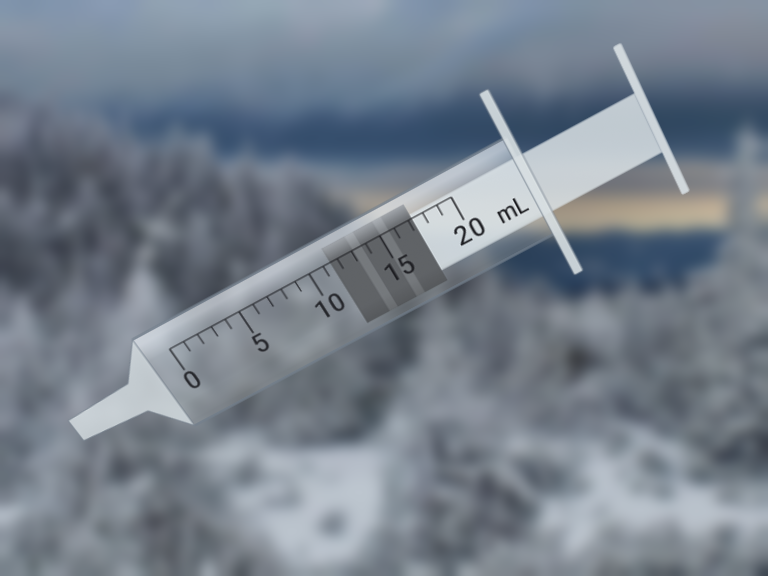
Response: 11.5 mL
